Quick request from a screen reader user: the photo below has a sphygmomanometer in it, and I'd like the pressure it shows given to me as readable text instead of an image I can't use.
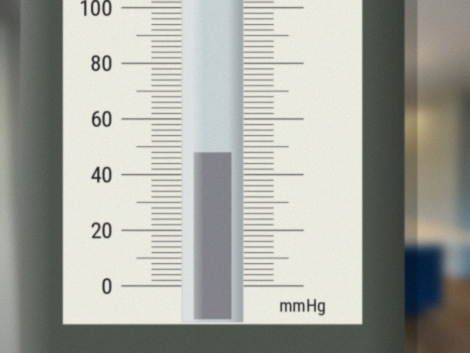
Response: 48 mmHg
